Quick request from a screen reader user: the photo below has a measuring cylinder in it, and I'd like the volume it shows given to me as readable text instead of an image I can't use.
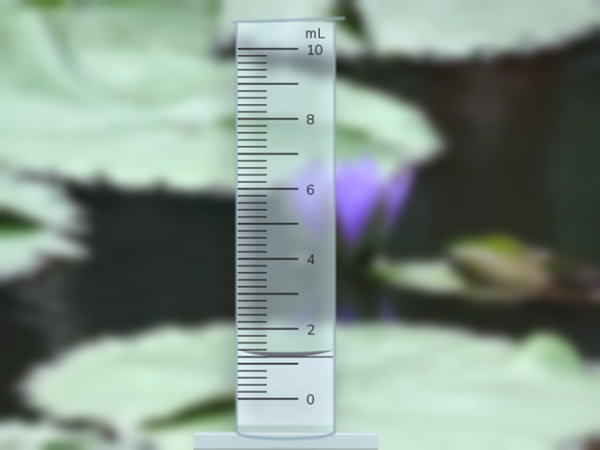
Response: 1.2 mL
